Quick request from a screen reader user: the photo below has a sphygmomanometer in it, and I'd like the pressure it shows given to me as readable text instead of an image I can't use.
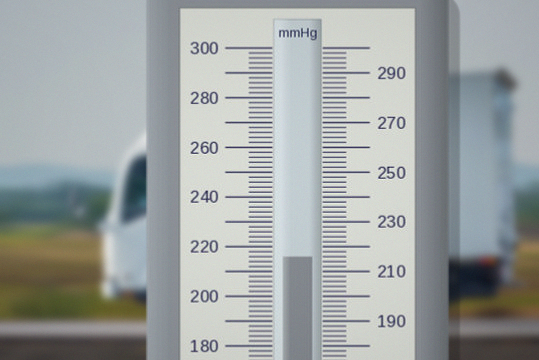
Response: 216 mmHg
